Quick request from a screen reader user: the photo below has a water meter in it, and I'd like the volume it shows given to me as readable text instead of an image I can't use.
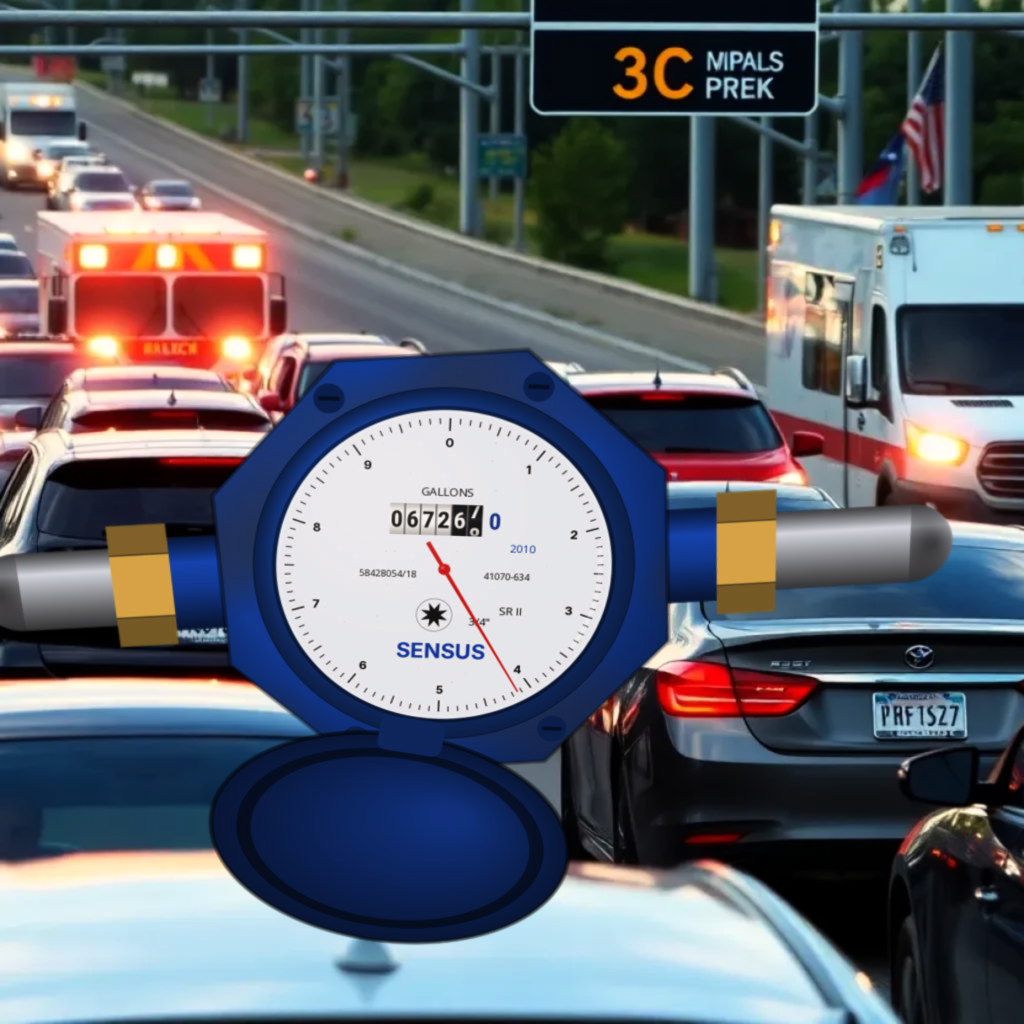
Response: 672674.1 gal
